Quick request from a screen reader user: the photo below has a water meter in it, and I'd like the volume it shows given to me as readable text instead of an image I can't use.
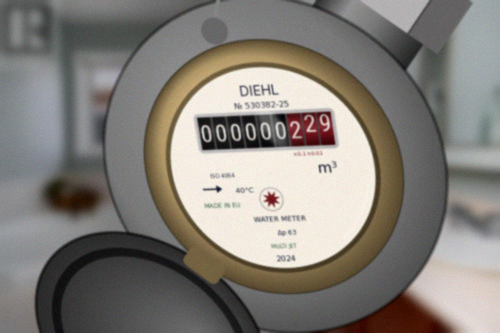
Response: 0.229 m³
